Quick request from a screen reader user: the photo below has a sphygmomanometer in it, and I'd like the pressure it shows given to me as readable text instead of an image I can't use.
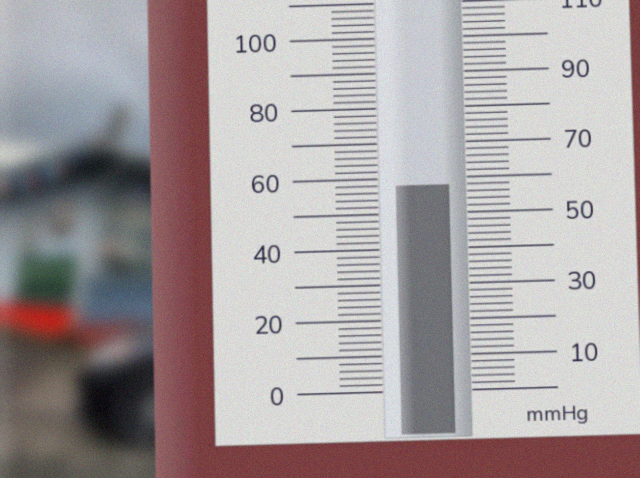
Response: 58 mmHg
